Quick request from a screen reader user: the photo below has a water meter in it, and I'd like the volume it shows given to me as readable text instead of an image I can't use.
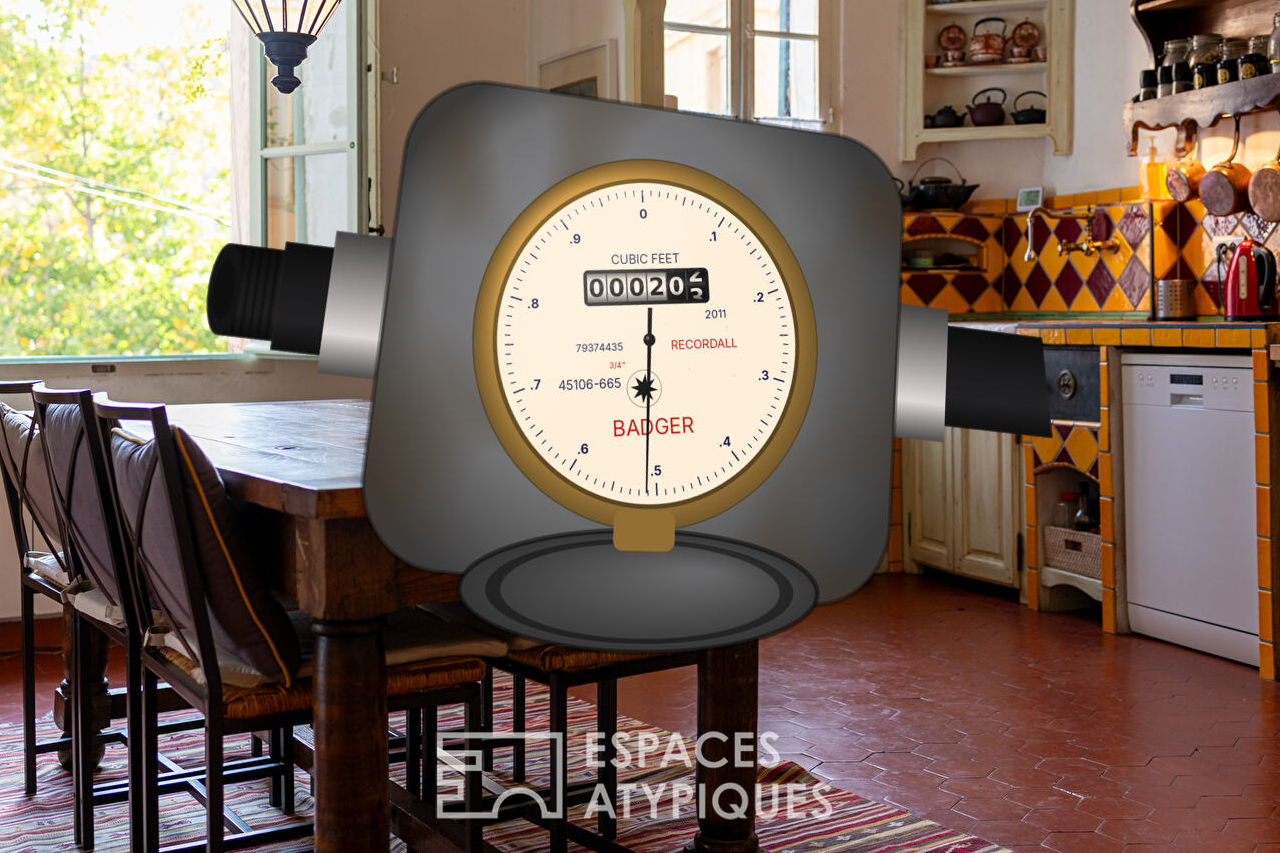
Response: 202.51 ft³
